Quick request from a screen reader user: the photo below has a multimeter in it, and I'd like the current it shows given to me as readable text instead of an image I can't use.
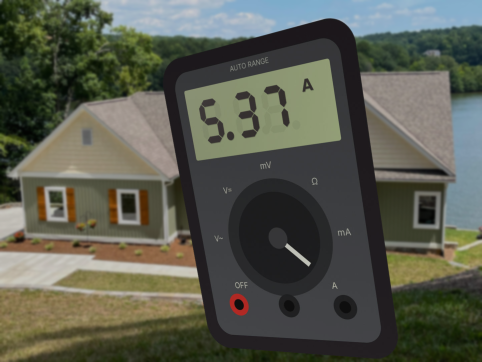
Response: 5.37 A
